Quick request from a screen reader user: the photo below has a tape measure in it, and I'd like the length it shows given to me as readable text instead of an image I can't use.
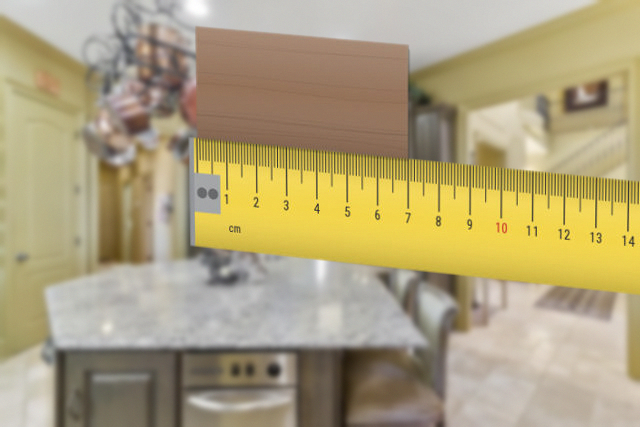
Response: 7 cm
